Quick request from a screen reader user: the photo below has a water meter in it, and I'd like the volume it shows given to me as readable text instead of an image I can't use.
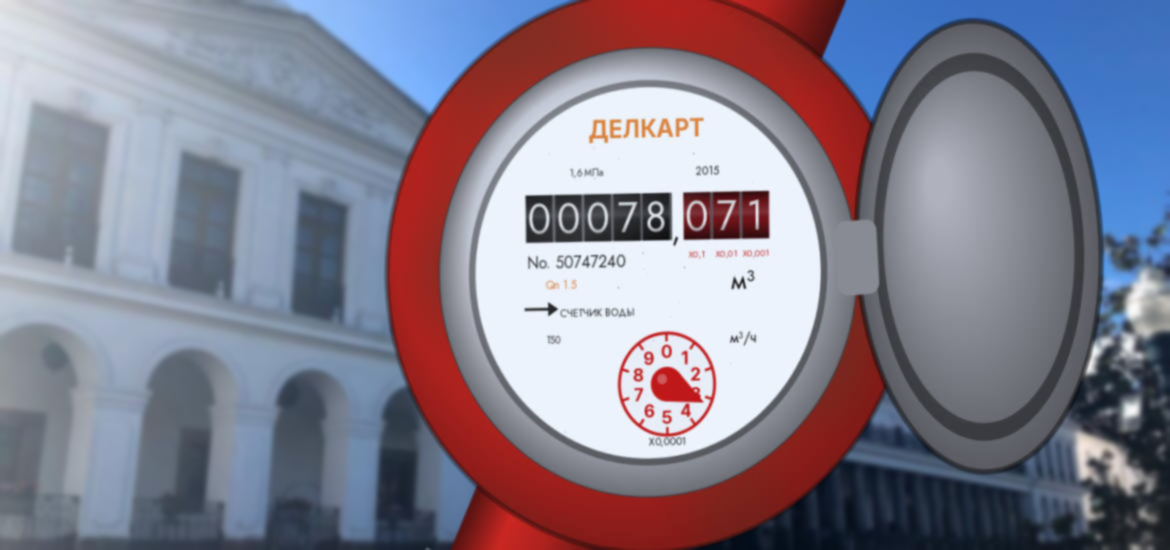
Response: 78.0713 m³
